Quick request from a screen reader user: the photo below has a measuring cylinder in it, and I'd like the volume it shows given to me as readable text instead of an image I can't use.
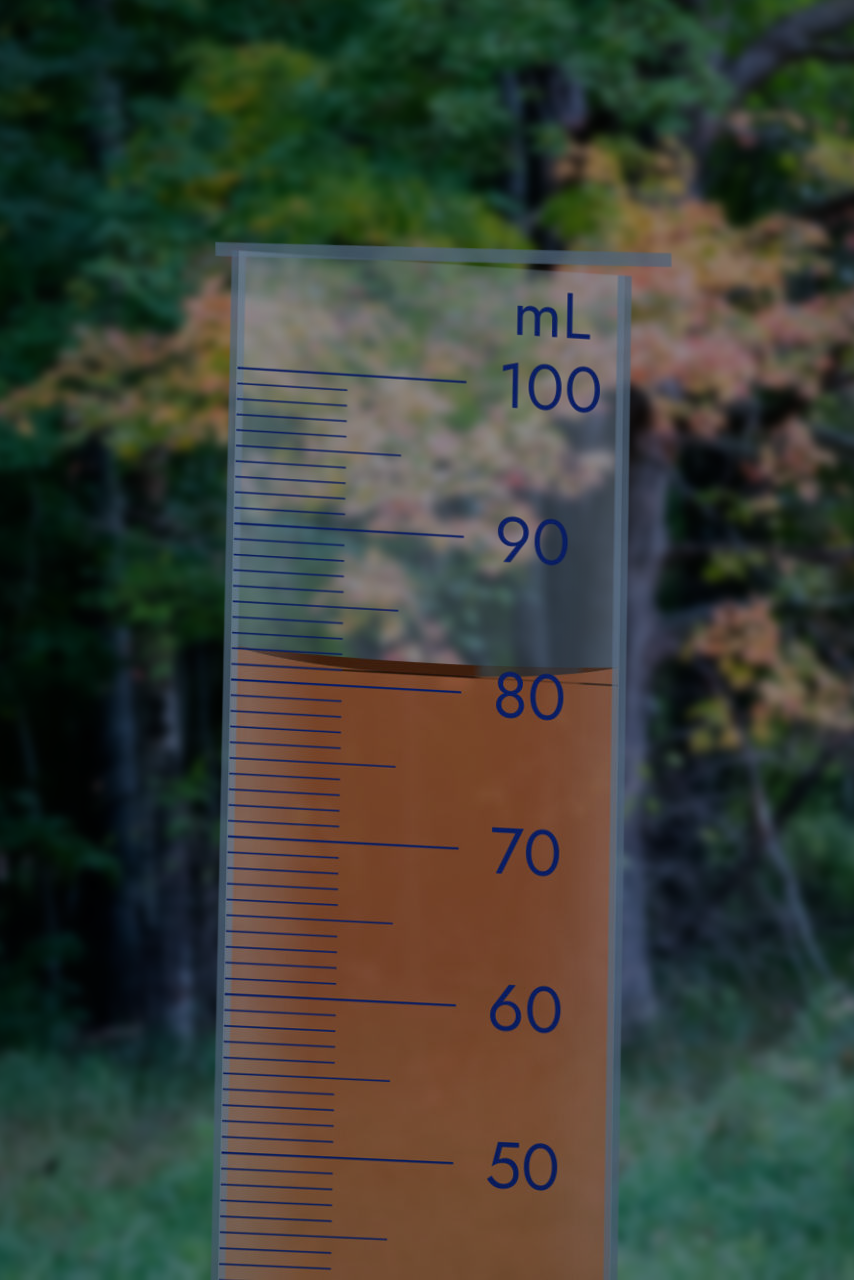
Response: 81 mL
